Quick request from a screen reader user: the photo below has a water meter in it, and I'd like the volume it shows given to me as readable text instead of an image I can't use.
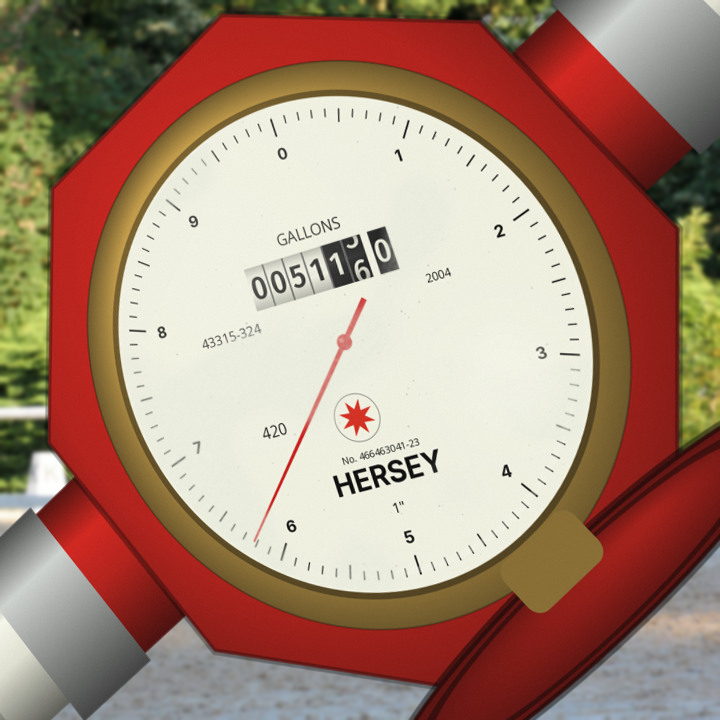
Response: 51156.2 gal
